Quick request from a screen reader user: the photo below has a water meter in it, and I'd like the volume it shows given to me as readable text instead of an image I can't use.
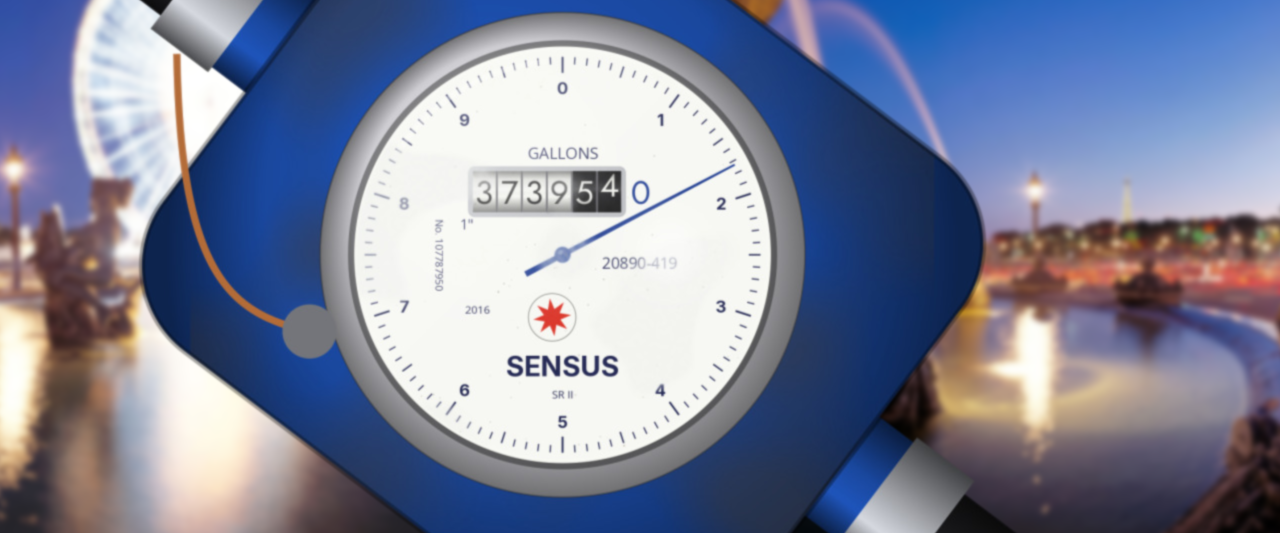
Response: 3739541.7 gal
